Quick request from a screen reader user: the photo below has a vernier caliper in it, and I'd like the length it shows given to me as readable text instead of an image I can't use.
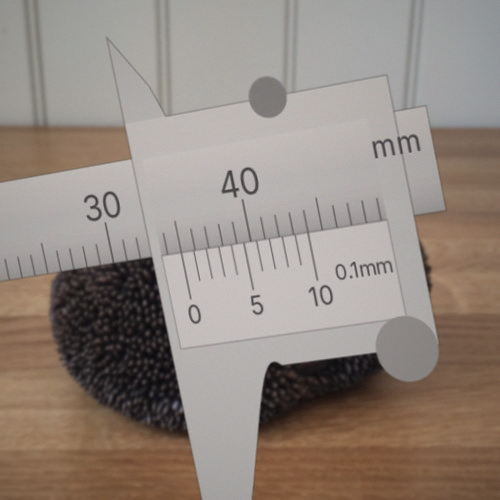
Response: 35.0 mm
